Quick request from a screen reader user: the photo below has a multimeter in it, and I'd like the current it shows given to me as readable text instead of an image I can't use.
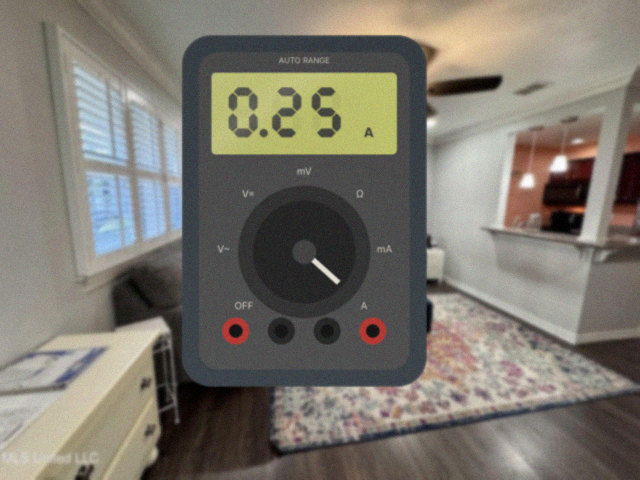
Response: 0.25 A
